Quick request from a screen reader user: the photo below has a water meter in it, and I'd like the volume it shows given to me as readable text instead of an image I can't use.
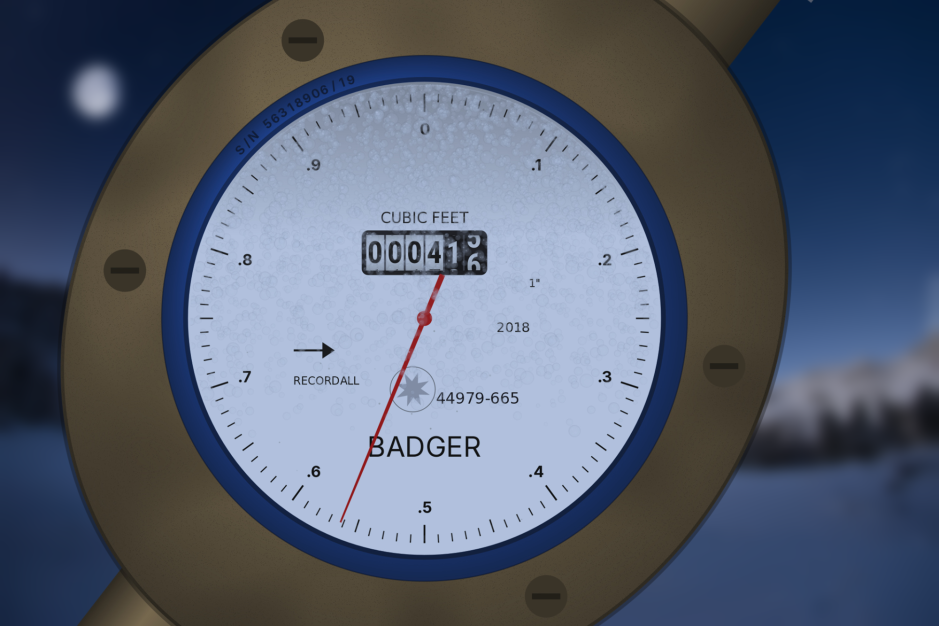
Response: 415.56 ft³
